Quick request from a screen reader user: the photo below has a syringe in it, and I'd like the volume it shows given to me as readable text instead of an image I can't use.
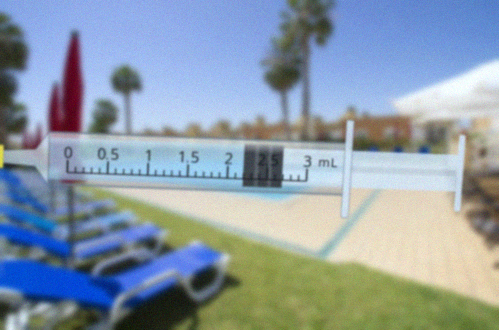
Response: 2.2 mL
